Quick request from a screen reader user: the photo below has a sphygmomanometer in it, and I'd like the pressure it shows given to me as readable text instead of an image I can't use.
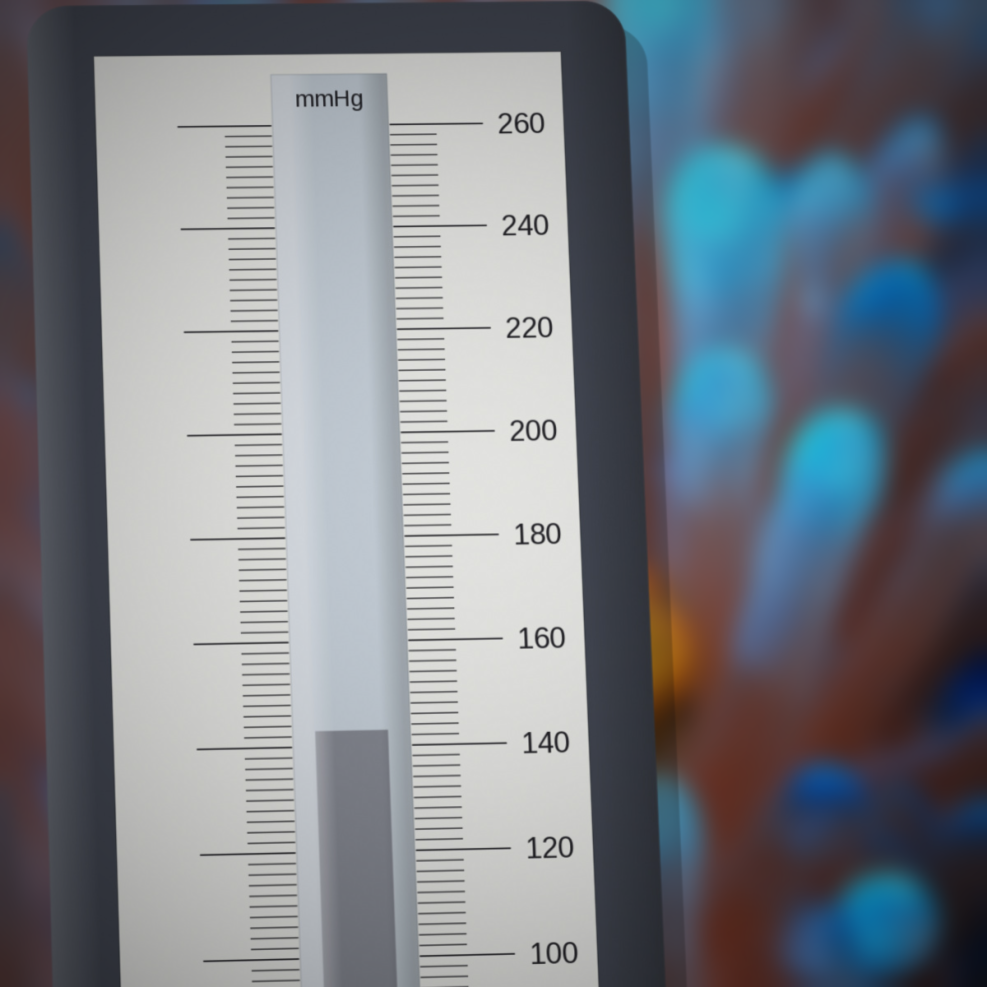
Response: 143 mmHg
